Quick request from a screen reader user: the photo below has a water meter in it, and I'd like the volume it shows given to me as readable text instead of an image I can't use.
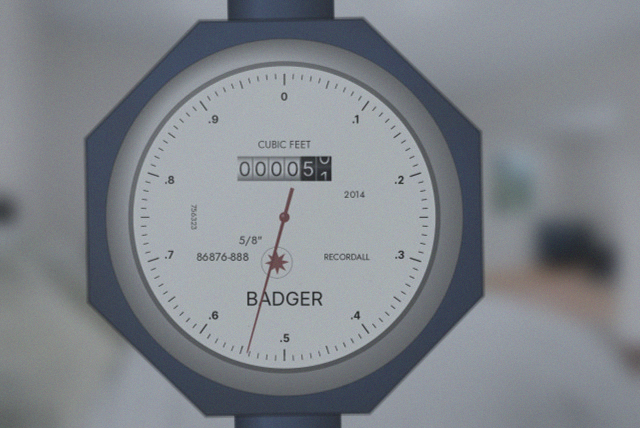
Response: 50.54 ft³
